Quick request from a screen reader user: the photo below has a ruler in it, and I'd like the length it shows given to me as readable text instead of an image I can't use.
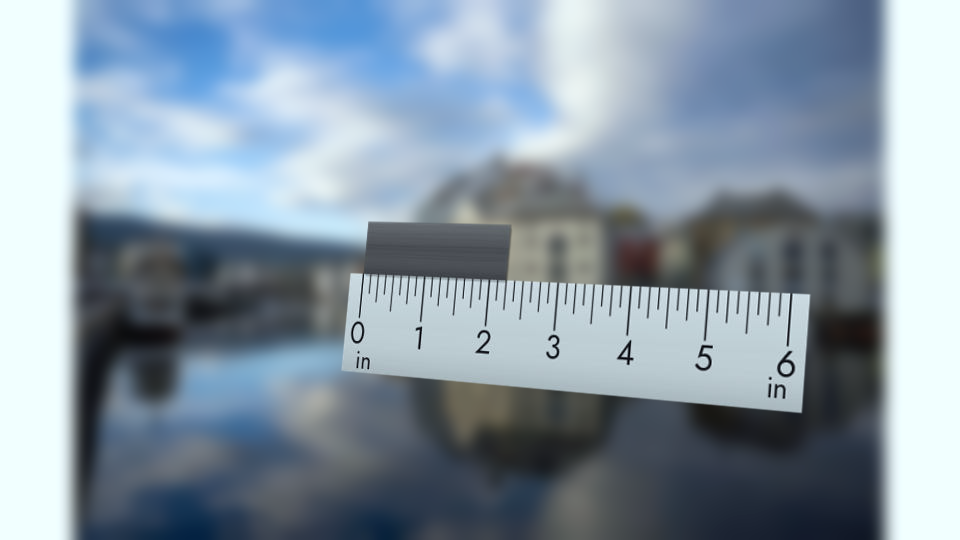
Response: 2.25 in
